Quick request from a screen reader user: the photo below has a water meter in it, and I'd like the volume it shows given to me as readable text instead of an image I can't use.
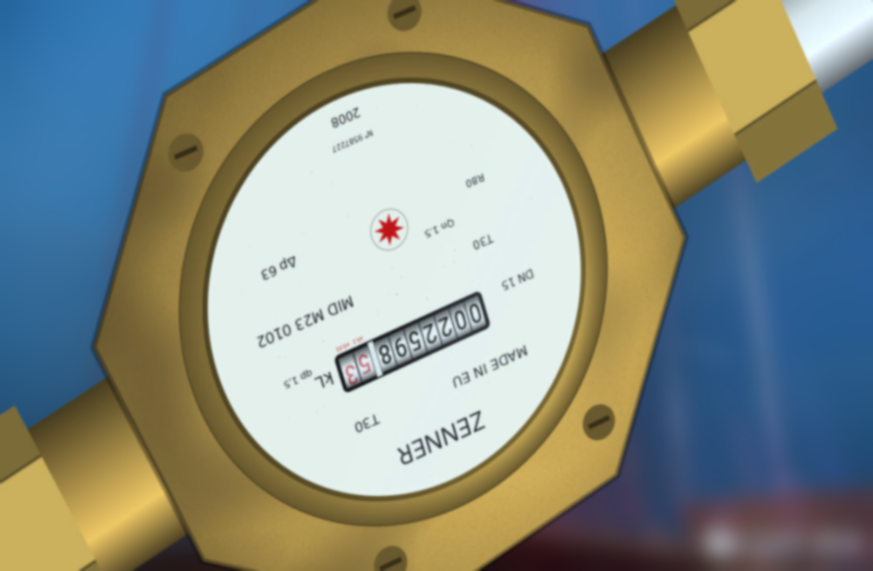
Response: 22598.53 kL
